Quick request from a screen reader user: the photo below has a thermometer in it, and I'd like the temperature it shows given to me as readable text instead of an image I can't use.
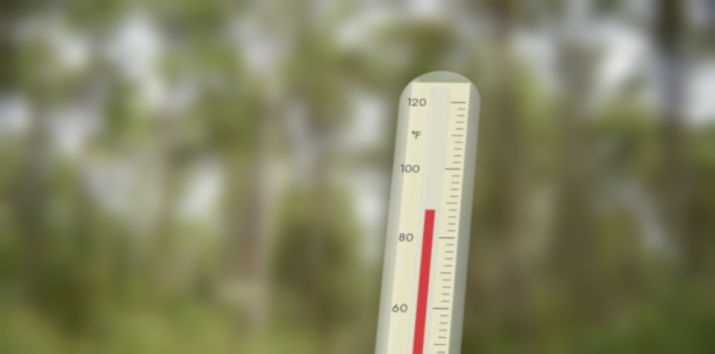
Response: 88 °F
